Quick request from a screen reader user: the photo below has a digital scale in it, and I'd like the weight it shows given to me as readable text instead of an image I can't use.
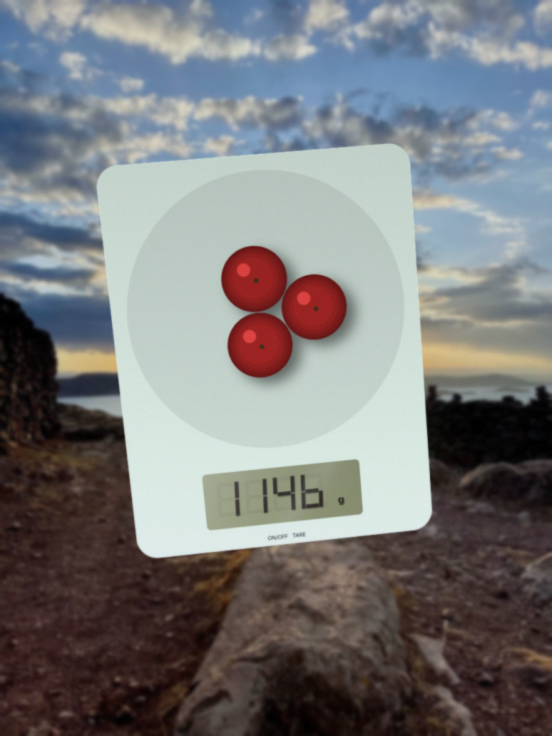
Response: 1146 g
